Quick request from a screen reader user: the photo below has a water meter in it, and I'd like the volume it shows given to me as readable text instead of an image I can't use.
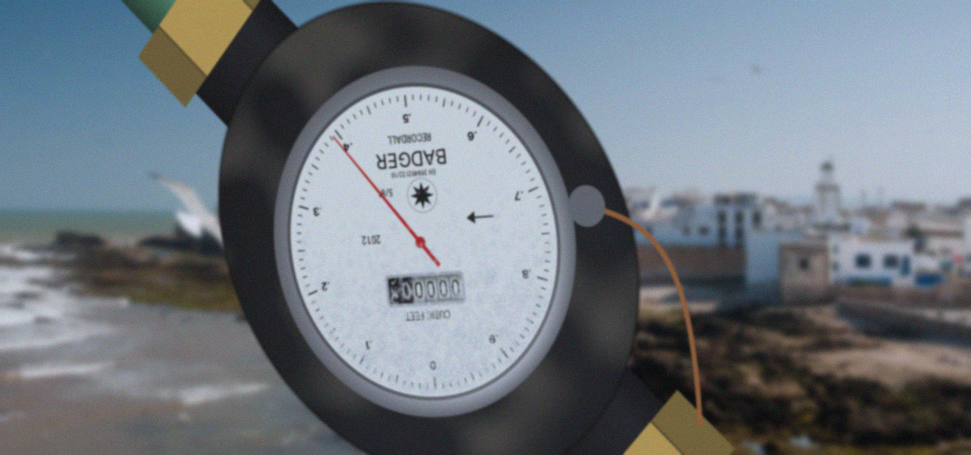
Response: 5.39 ft³
